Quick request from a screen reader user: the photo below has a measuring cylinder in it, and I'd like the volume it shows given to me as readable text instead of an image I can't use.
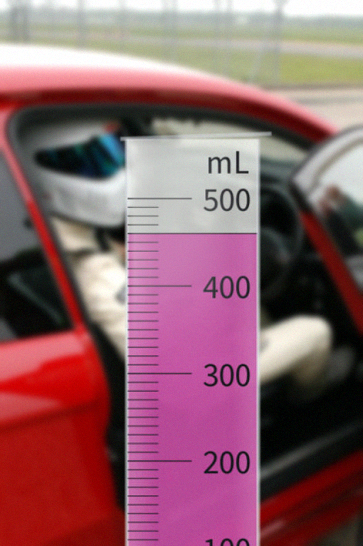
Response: 460 mL
